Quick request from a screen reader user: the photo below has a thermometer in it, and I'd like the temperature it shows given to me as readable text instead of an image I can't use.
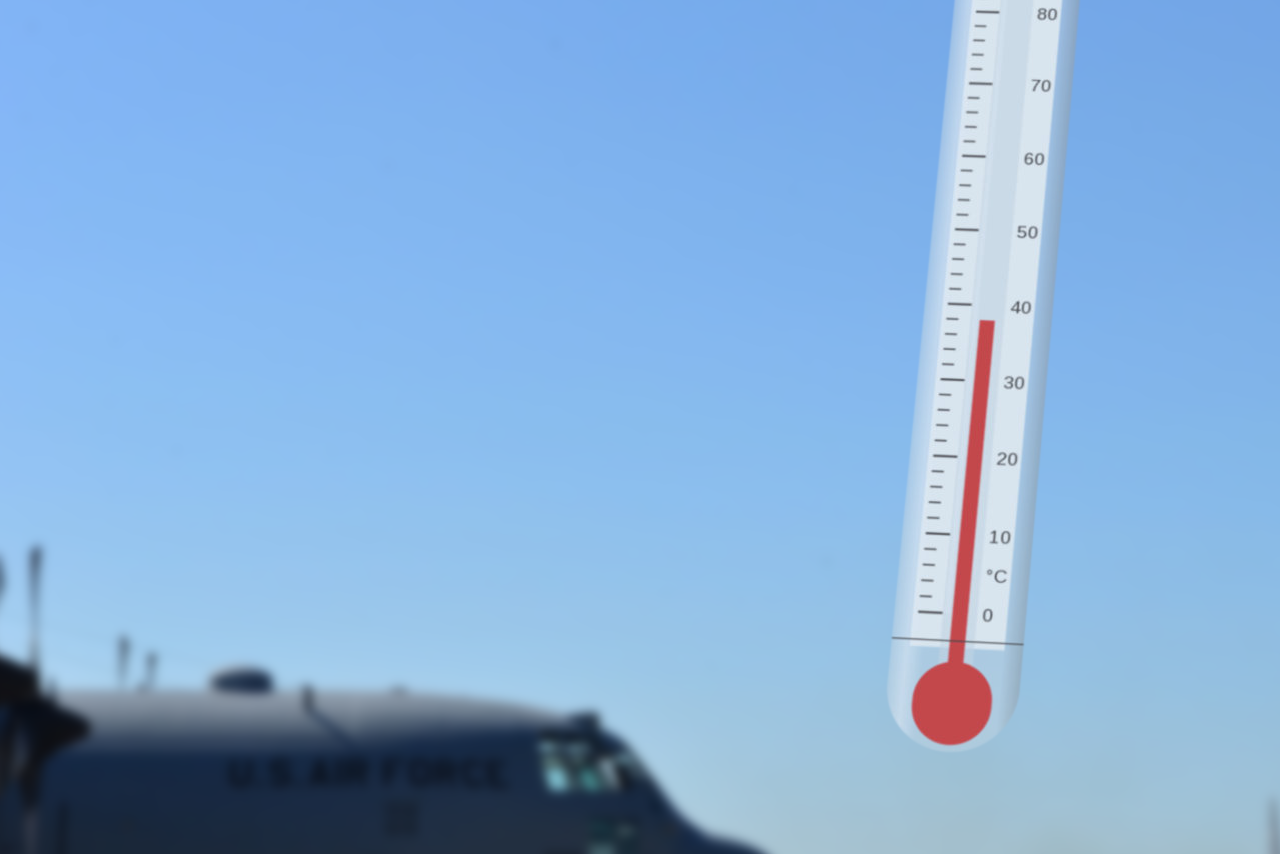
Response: 38 °C
